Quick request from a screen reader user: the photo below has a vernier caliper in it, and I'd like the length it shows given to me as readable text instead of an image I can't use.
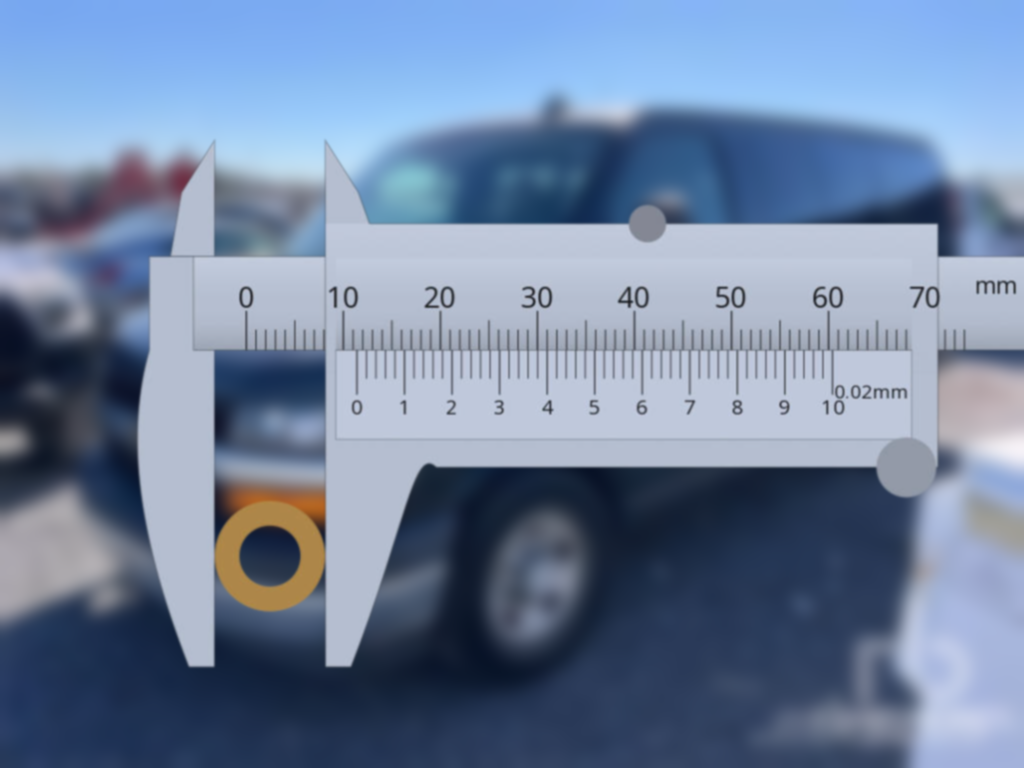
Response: 11.4 mm
